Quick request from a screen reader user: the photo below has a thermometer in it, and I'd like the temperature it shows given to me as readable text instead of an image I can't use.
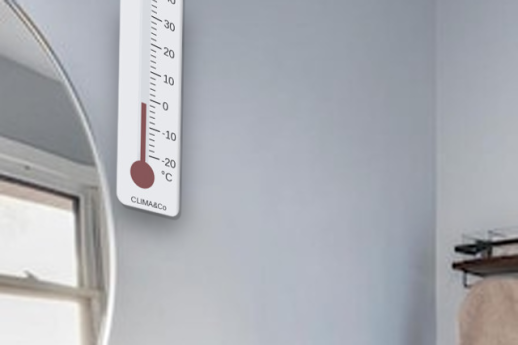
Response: -2 °C
